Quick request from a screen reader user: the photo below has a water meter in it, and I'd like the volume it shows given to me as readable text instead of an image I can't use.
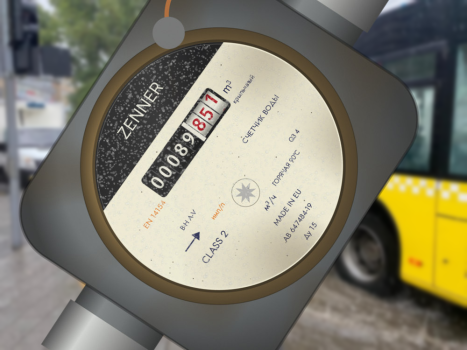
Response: 89.851 m³
